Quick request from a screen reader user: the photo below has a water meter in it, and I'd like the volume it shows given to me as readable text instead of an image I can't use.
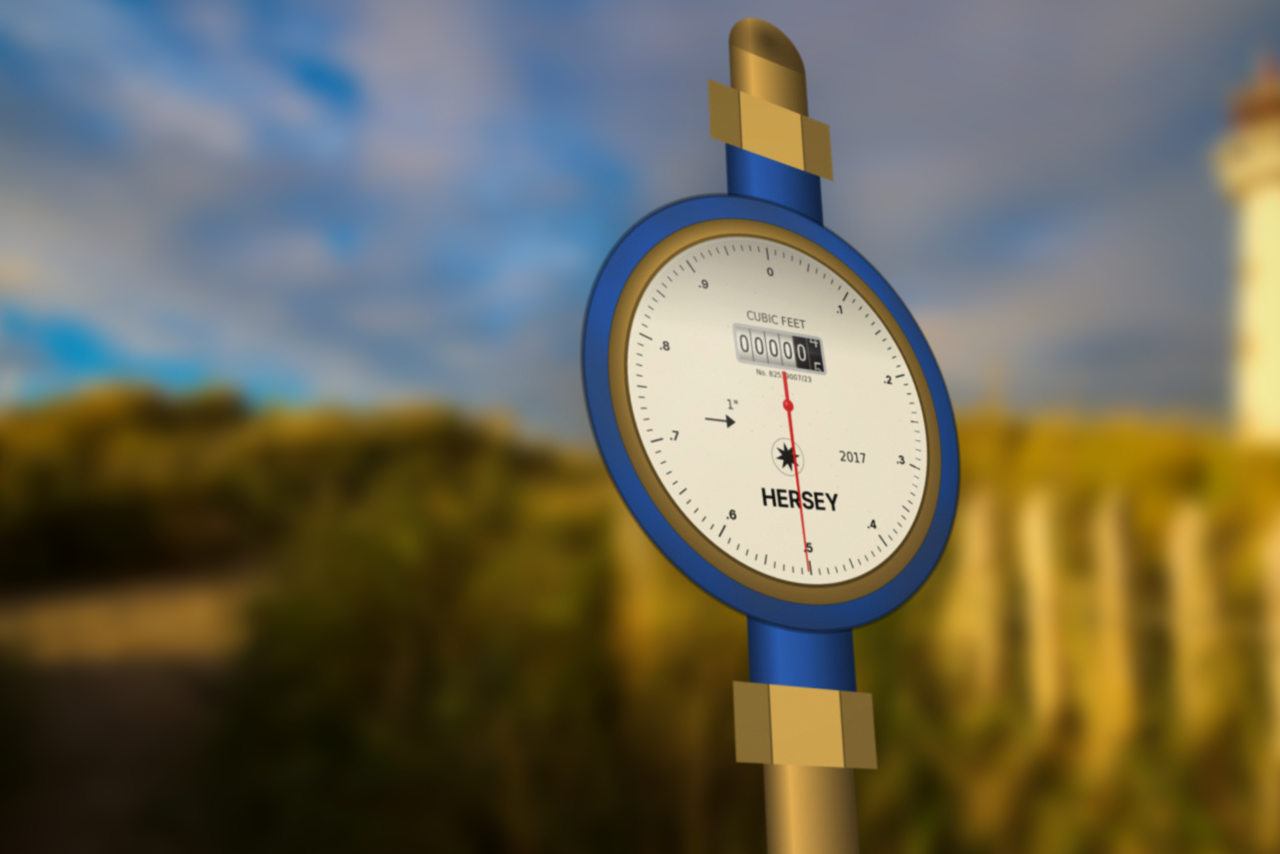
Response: 4.50 ft³
